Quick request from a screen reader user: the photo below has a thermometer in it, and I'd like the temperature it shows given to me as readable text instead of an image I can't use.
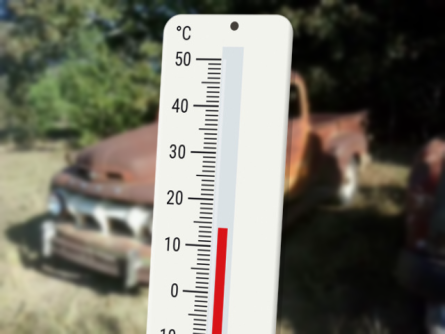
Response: 14 °C
